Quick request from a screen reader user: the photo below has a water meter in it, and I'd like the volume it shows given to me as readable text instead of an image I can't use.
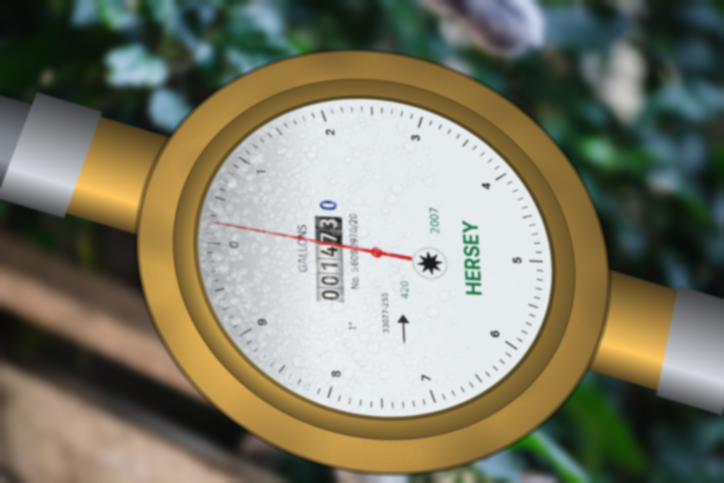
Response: 14730.2 gal
